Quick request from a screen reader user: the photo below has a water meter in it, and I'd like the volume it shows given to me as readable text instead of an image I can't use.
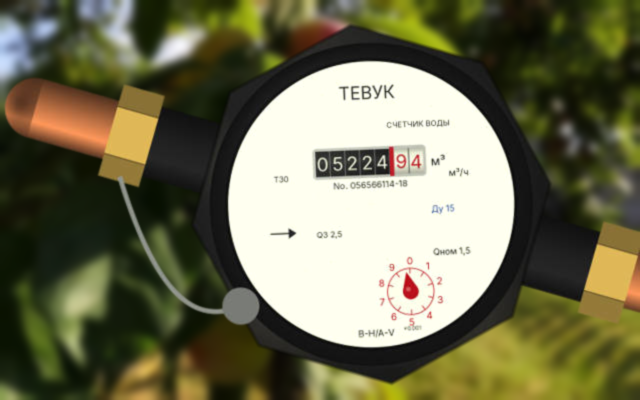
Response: 5224.939 m³
